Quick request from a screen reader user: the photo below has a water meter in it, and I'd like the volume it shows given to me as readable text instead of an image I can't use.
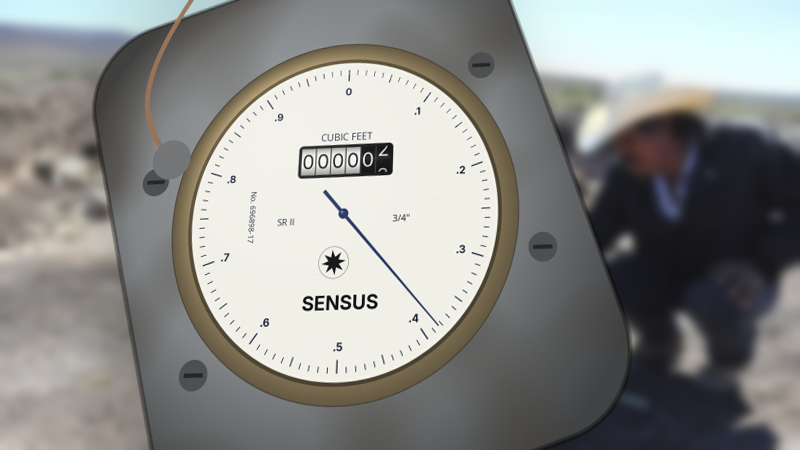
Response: 2.38 ft³
